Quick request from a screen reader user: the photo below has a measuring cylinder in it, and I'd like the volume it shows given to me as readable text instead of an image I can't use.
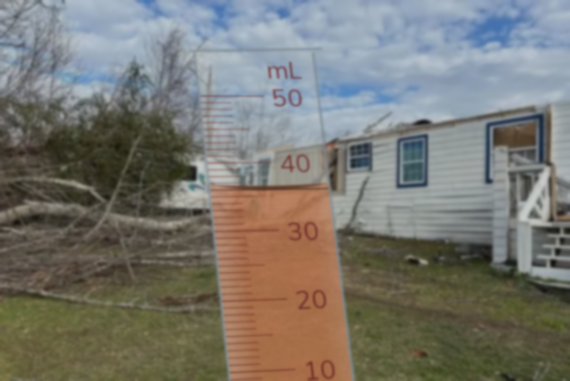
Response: 36 mL
